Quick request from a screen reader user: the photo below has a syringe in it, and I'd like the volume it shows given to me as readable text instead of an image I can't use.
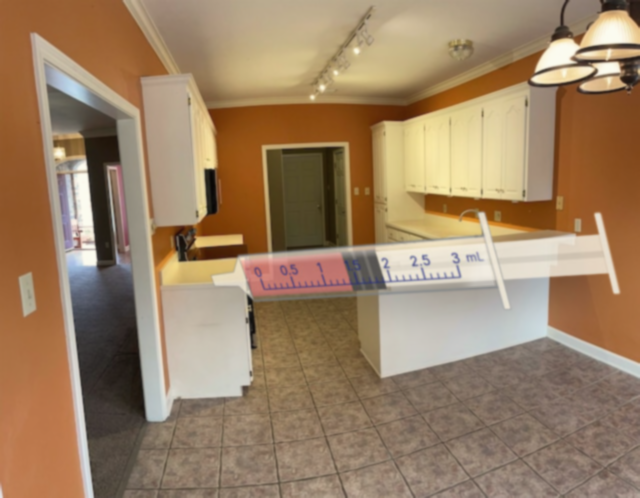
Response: 1.4 mL
